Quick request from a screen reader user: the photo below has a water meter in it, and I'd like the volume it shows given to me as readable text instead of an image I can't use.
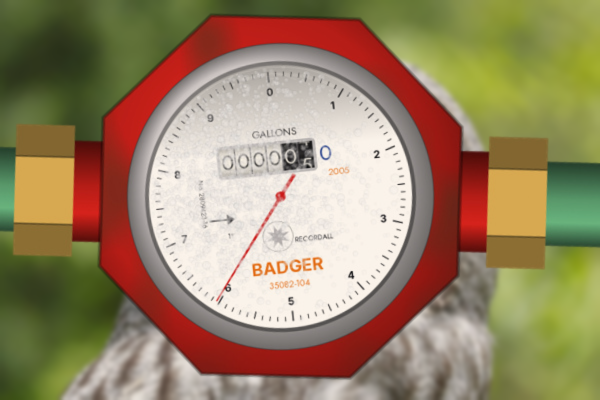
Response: 46.0 gal
